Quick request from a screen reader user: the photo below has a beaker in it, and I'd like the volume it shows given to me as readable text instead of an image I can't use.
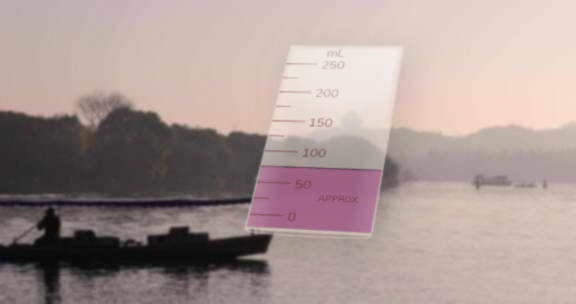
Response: 75 mL
